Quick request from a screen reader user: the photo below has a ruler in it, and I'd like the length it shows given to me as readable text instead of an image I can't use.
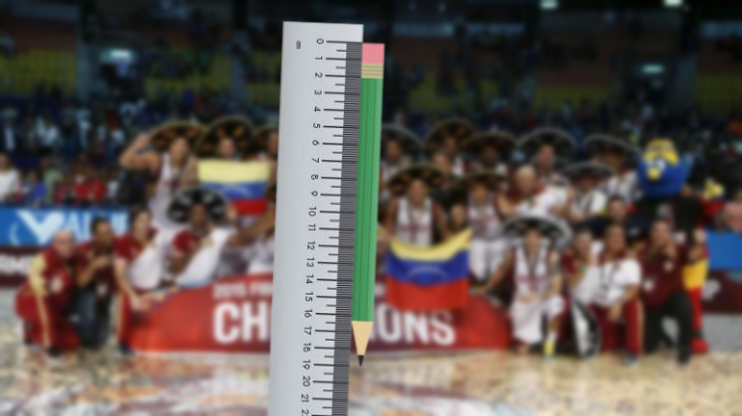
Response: 19 cm
